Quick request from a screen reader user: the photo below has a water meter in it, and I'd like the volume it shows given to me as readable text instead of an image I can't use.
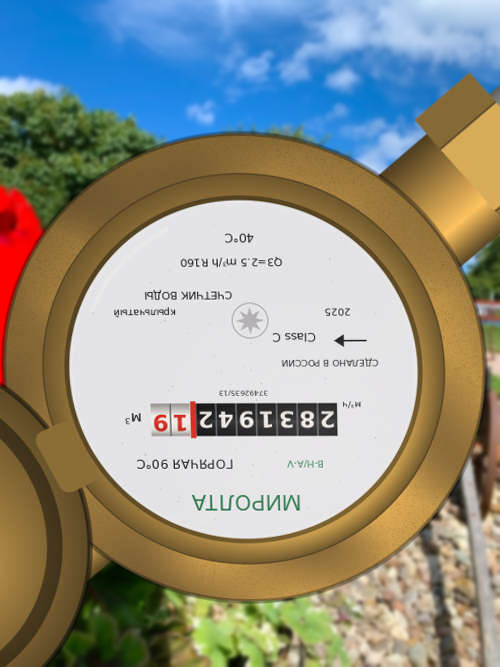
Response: 2831942.19 m³
